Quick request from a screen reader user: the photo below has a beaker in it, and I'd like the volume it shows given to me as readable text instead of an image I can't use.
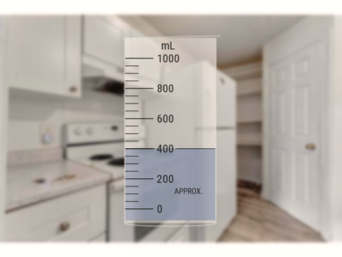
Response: 400 mL
